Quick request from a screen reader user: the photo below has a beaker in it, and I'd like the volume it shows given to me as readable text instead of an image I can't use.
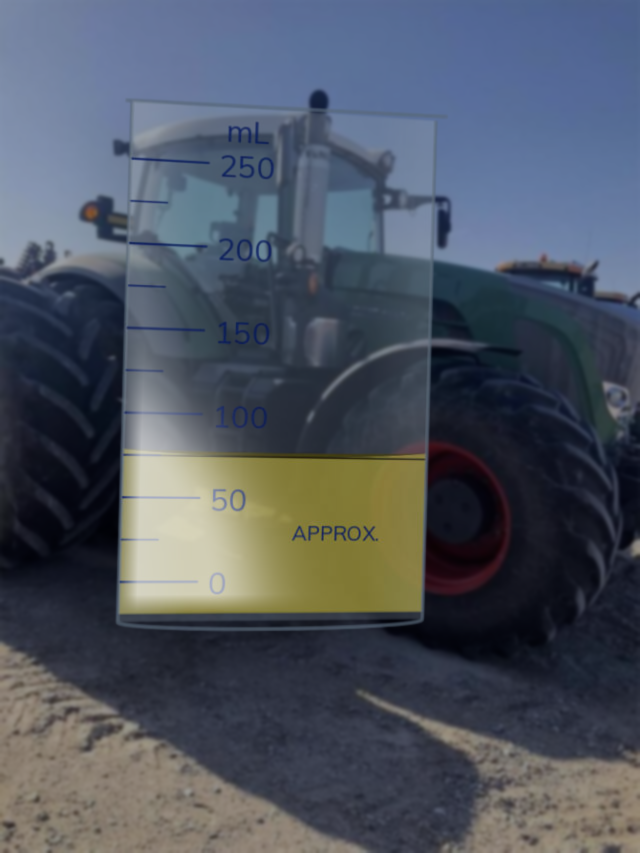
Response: 75 mL
